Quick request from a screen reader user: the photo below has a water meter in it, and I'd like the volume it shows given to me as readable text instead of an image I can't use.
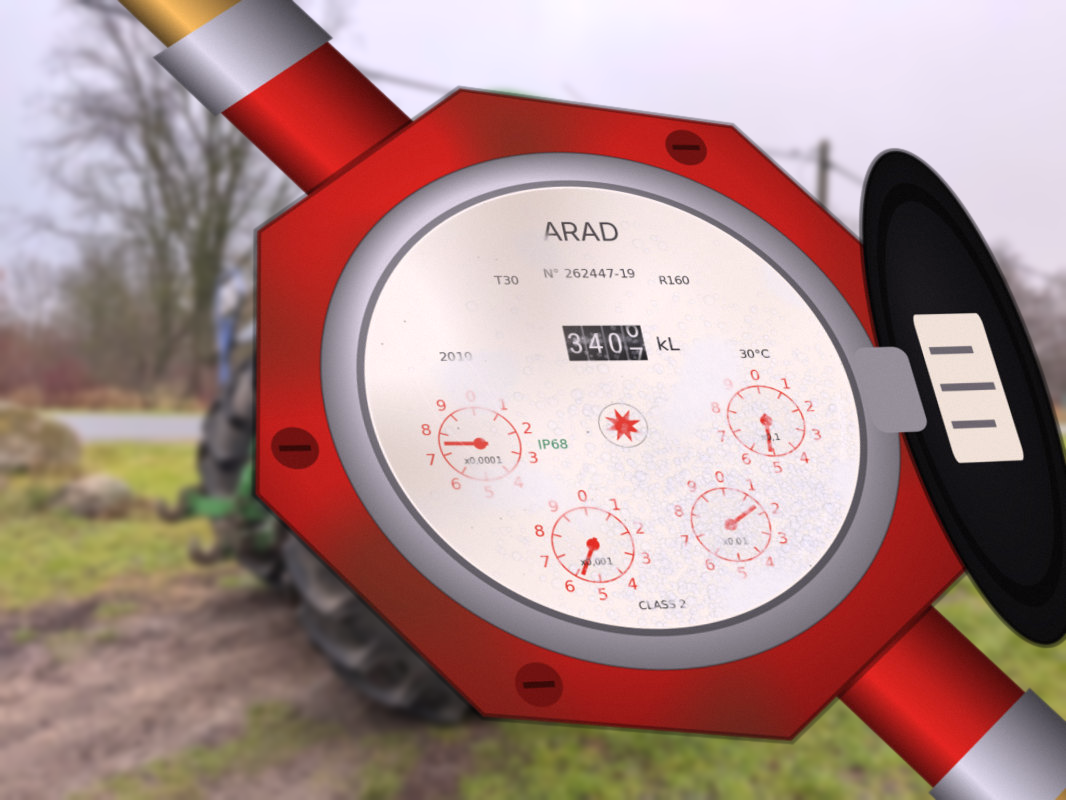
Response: 3406.5157 kL
